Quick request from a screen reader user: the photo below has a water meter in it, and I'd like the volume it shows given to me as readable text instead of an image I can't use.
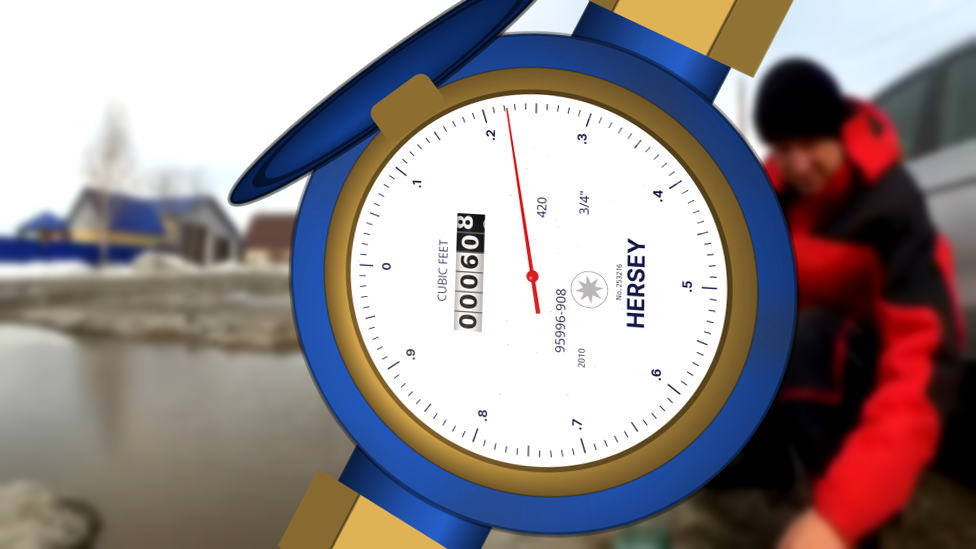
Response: 608.22 ft³
